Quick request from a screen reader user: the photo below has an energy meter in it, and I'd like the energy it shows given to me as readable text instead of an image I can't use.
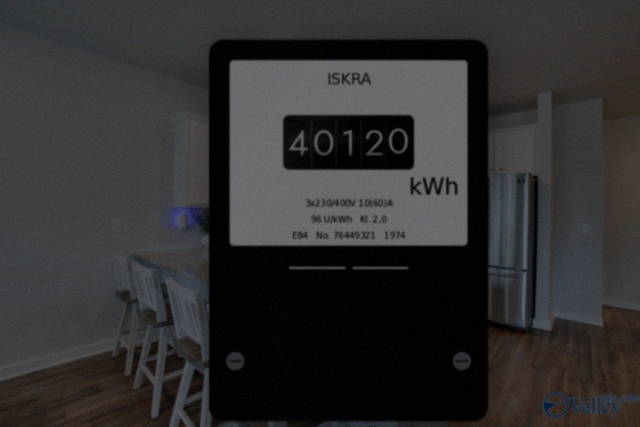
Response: 40120 kWh
